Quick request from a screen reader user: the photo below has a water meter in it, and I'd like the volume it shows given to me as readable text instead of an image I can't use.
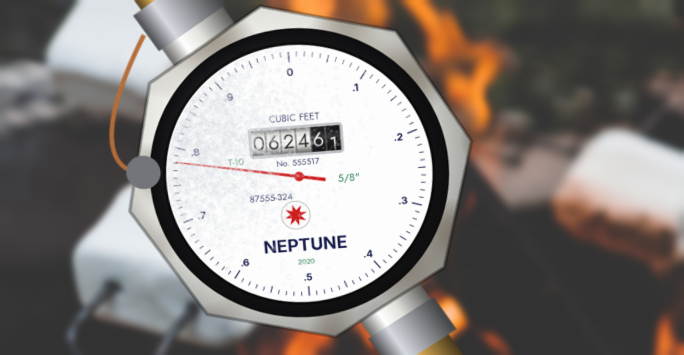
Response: 62460.78 ft³
